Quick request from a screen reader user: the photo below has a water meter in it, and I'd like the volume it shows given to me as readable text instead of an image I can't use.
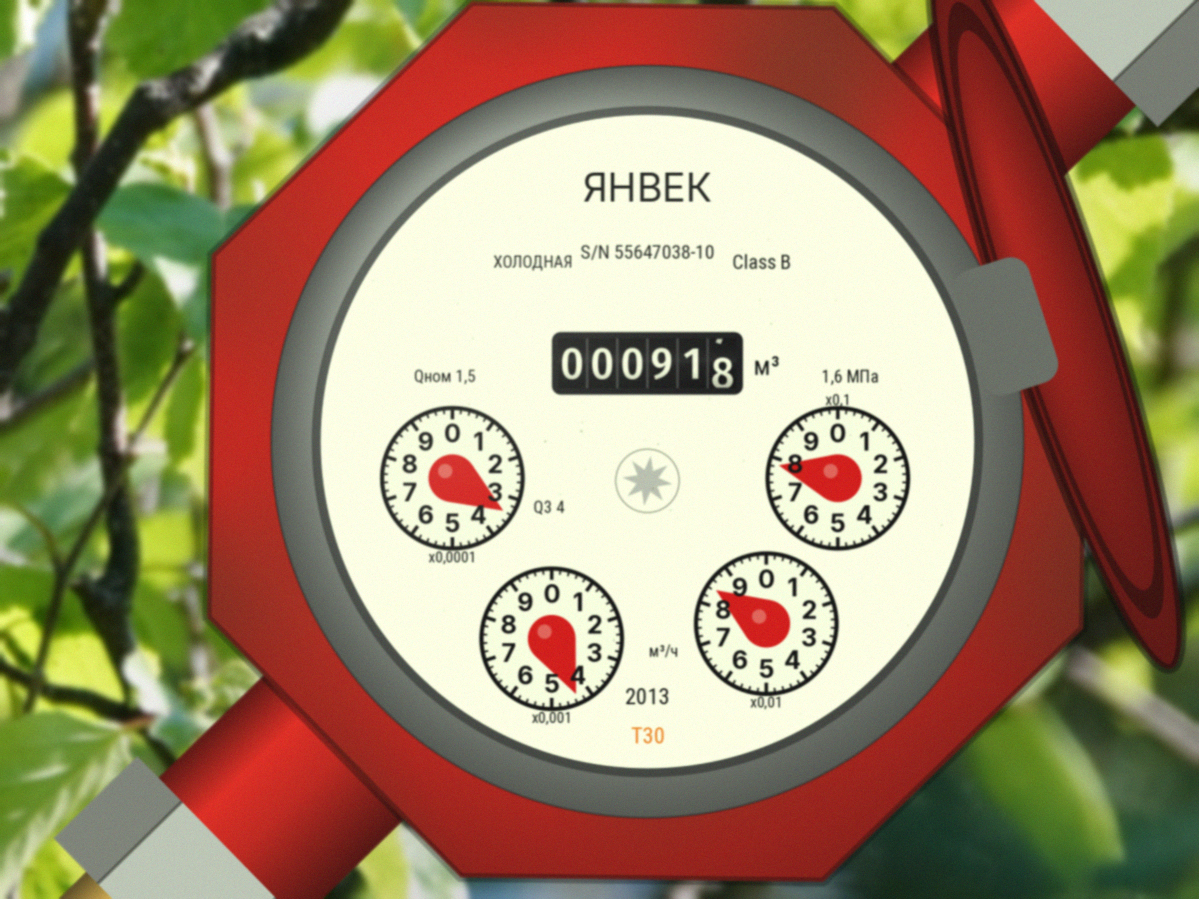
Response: 917.7843 m³
